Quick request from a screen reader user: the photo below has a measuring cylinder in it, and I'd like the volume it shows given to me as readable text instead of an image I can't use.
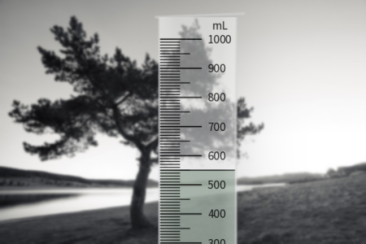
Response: 550 mL
